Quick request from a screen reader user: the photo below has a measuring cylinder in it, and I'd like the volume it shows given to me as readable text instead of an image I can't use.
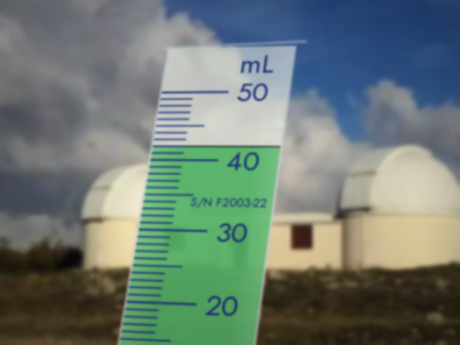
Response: 42 mL
